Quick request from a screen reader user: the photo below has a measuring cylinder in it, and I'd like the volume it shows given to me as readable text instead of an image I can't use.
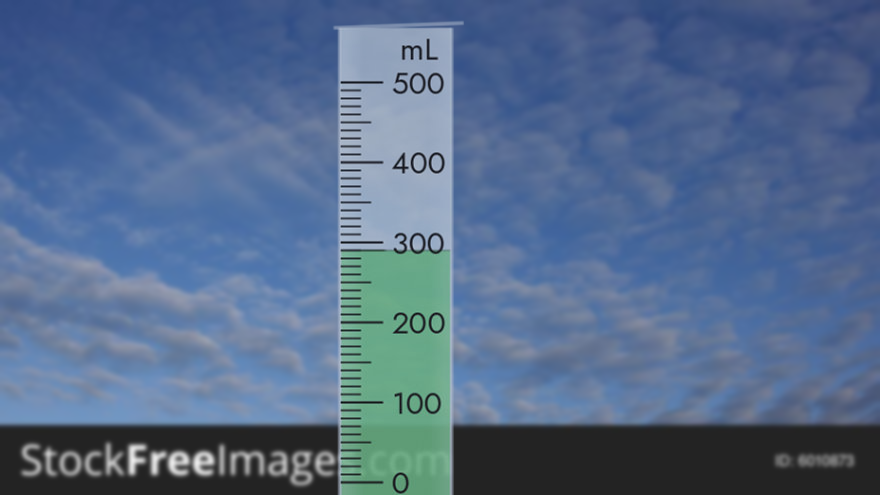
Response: 290 mL
